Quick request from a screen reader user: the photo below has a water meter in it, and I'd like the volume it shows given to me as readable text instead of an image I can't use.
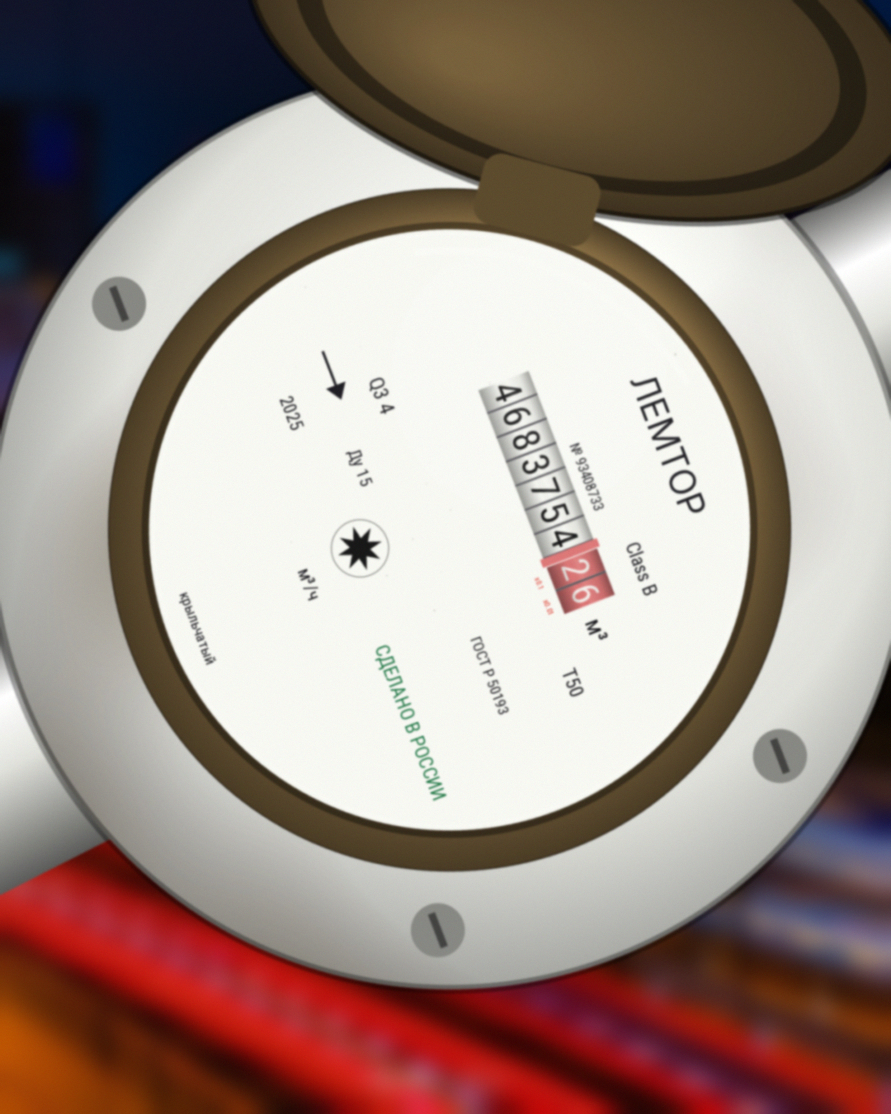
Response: 4683754.26 m³
